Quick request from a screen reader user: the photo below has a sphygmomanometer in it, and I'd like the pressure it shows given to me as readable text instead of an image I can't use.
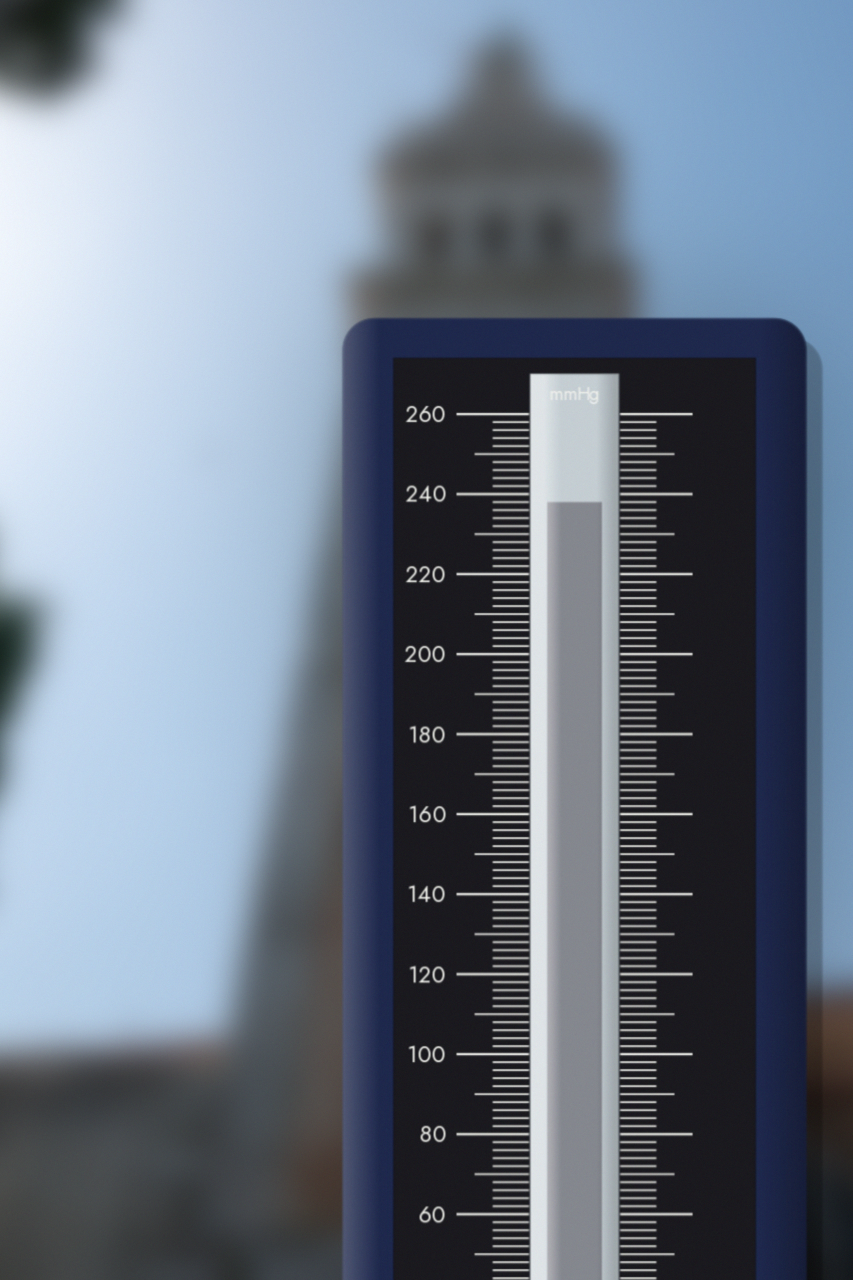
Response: 238 mmHg
